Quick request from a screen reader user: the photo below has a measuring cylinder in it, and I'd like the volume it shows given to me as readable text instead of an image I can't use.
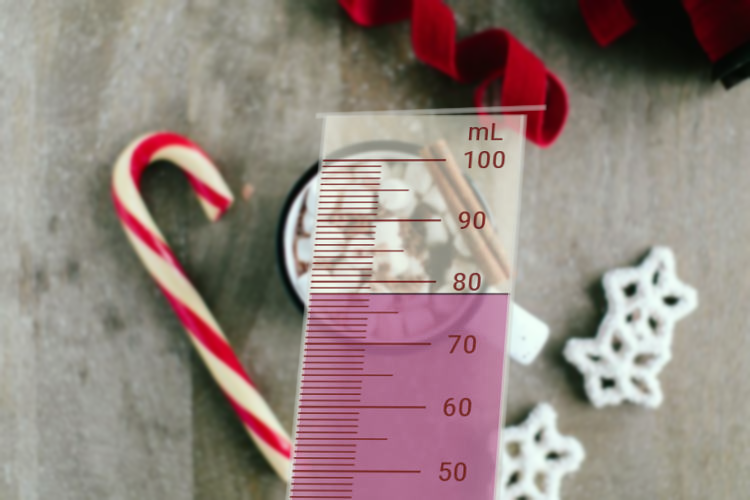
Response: 78 mL
